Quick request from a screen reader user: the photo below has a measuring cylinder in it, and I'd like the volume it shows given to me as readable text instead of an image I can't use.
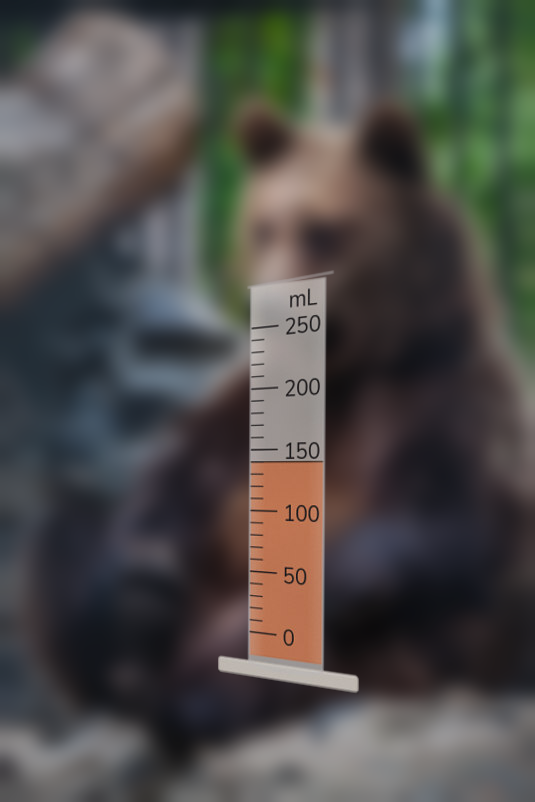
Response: 140 mL
